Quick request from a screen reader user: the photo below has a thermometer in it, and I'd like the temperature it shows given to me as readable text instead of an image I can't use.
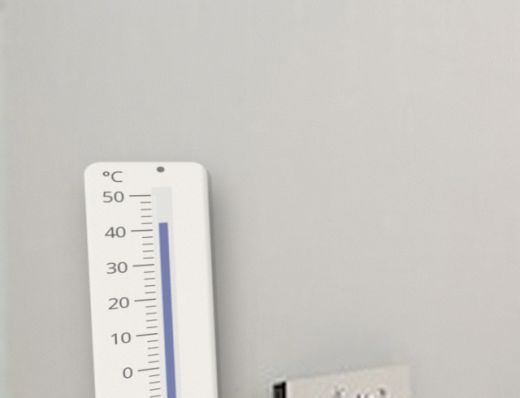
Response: 42 °C
